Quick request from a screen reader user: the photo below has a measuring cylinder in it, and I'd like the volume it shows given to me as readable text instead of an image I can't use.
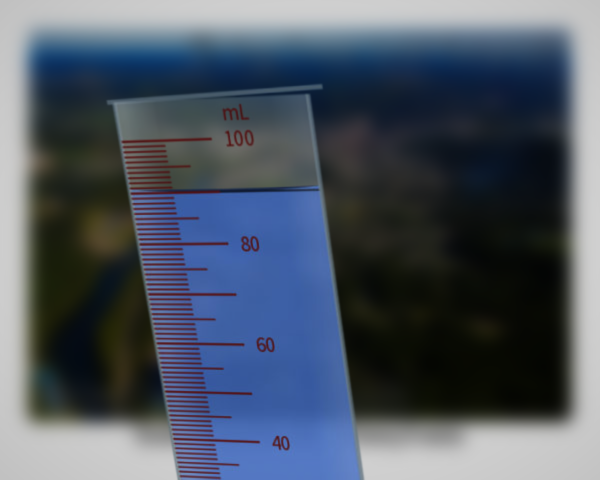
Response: 90 mL
